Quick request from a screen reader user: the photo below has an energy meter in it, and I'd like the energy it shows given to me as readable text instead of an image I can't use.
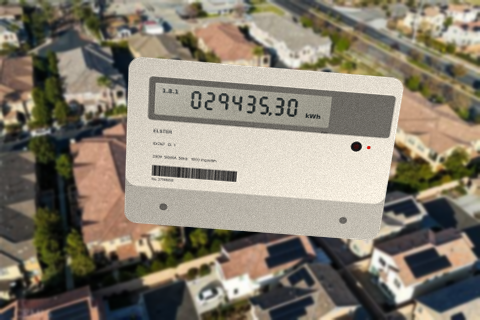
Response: 29435.30 kWh
